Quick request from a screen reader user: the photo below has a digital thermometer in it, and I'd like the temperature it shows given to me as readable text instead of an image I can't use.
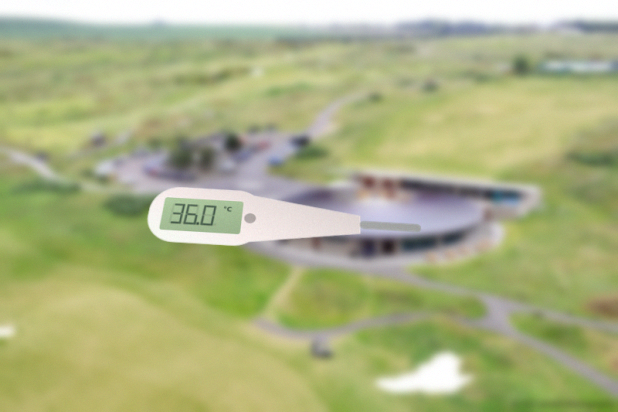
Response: 36.0 °C
